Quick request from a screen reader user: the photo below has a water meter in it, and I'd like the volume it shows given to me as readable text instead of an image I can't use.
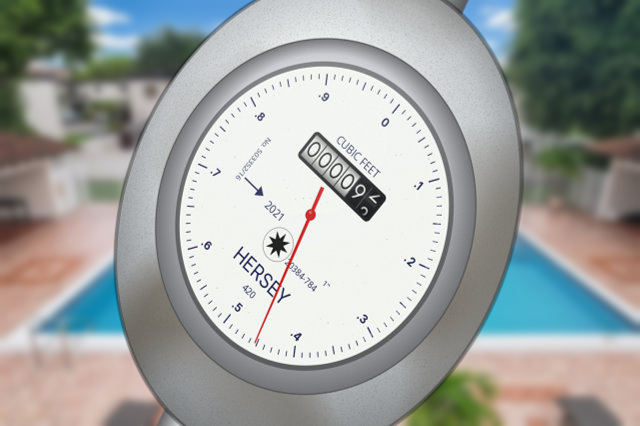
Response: 92.45 ft³
